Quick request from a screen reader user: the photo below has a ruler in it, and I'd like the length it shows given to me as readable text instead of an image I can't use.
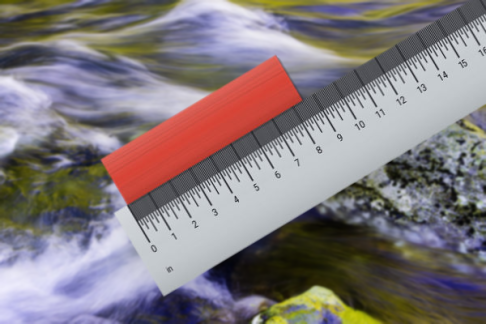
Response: 8.5 in
